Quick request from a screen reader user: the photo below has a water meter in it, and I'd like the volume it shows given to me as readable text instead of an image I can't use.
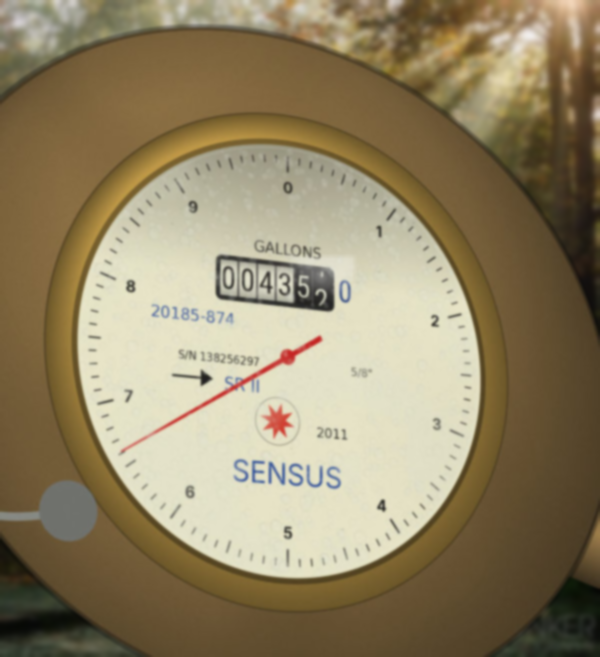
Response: 43516.6 gal
